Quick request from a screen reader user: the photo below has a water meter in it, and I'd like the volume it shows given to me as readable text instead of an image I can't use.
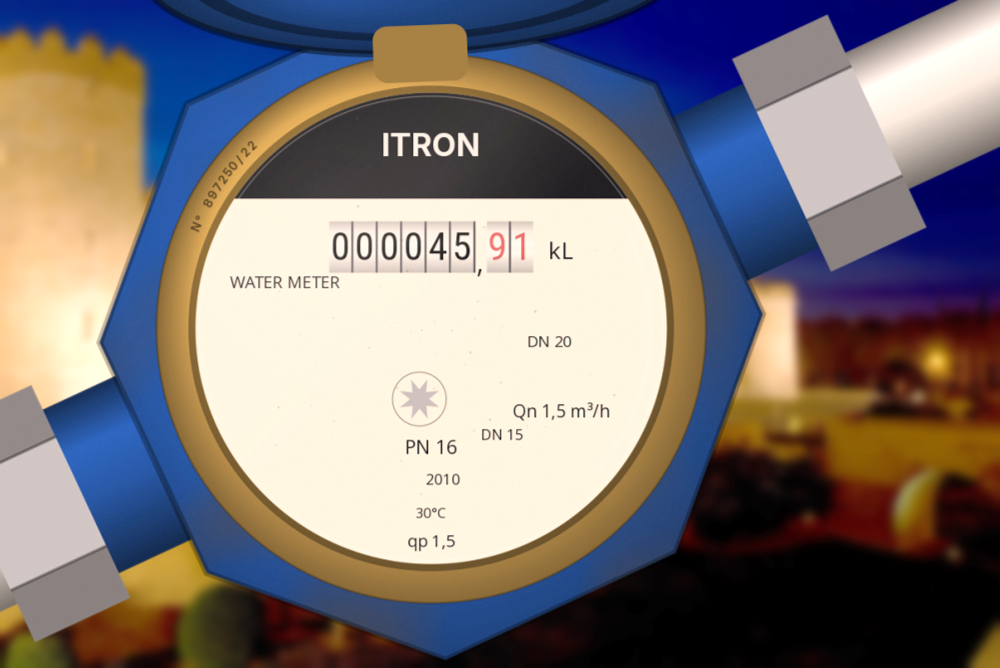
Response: 45.91 kL
